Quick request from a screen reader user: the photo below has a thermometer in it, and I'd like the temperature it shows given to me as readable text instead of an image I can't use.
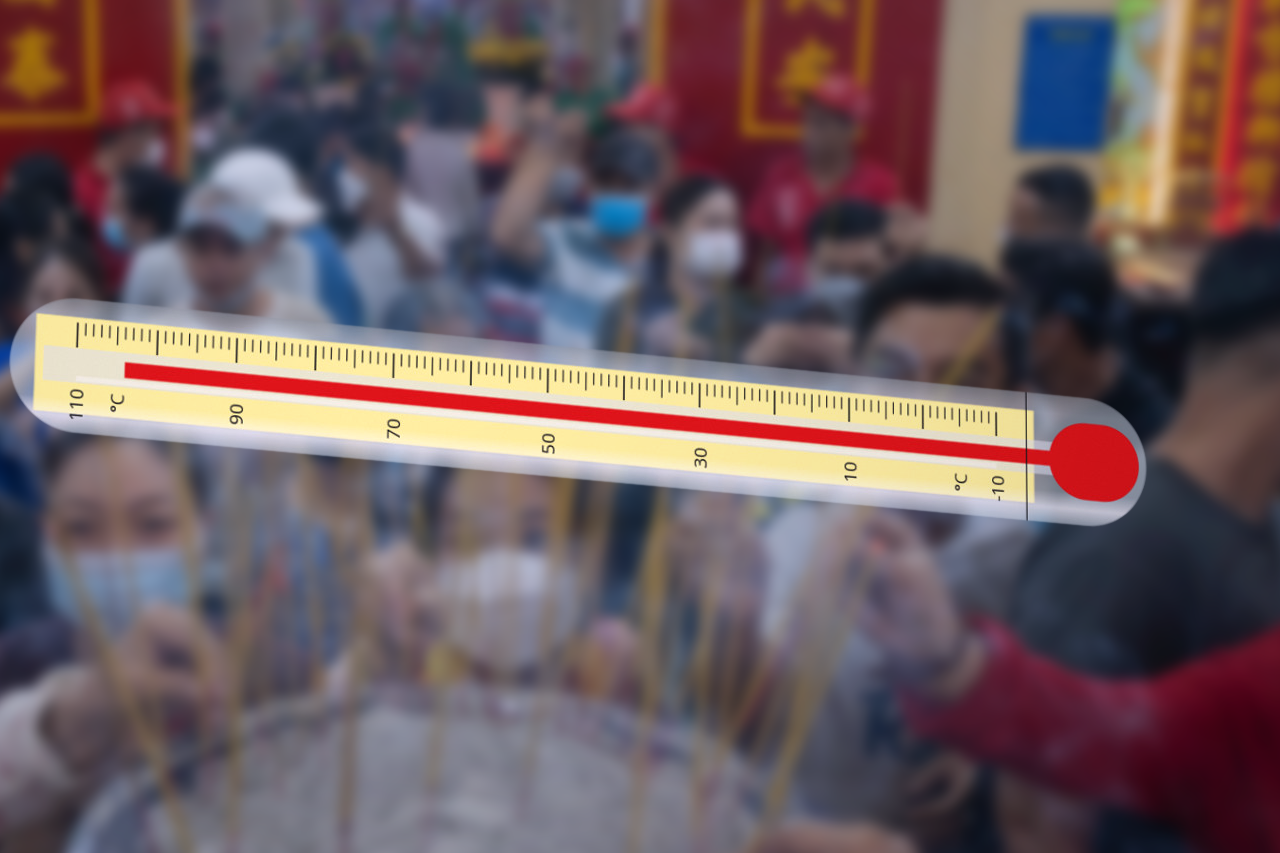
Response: 104 °C
